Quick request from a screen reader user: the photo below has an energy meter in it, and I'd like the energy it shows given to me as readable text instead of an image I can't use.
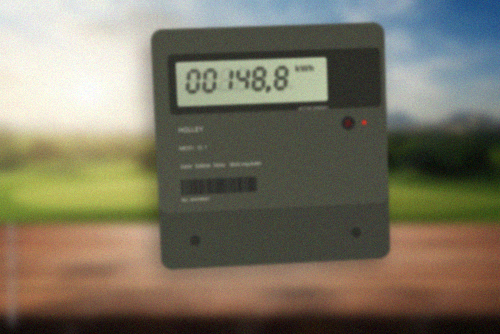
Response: 148.8 kWh
